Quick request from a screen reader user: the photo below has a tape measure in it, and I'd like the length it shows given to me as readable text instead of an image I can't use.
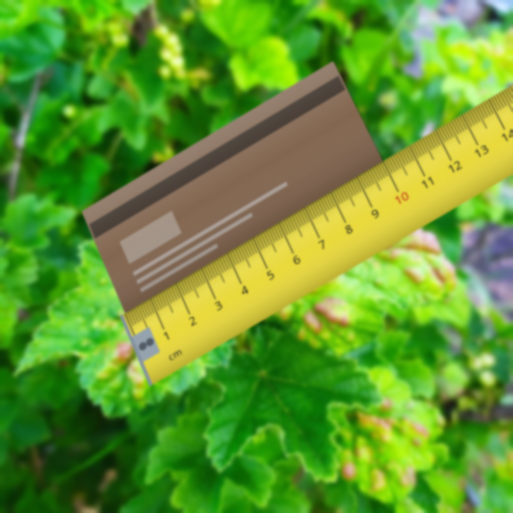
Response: 10 cm
